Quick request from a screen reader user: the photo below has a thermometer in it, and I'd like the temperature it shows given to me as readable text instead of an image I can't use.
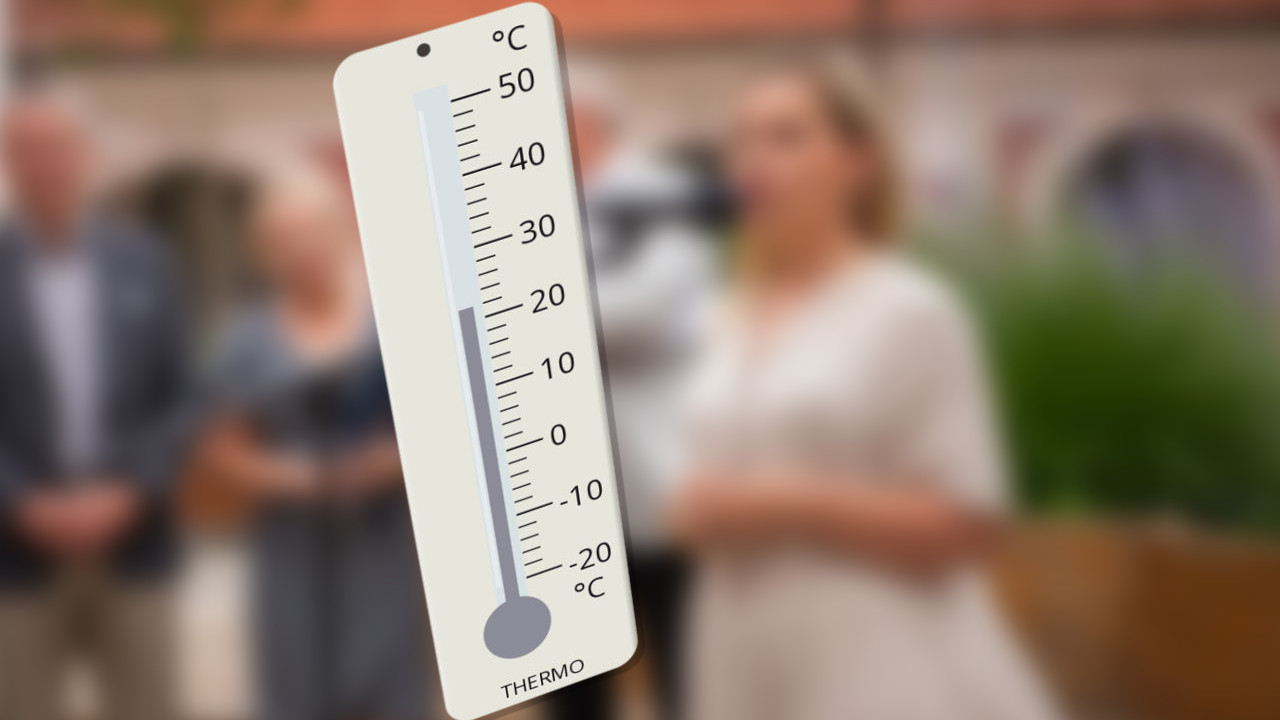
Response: 22 °C
